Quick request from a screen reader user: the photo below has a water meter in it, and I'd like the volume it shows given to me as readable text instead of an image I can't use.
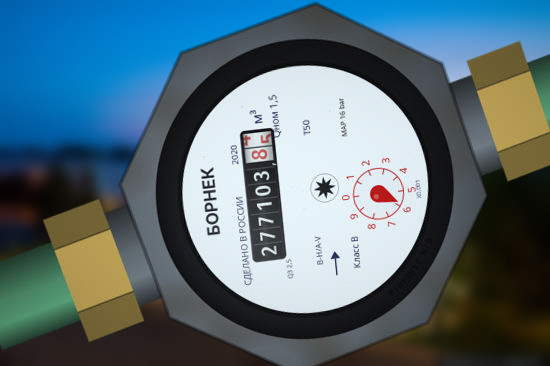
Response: 277103.845 m³
